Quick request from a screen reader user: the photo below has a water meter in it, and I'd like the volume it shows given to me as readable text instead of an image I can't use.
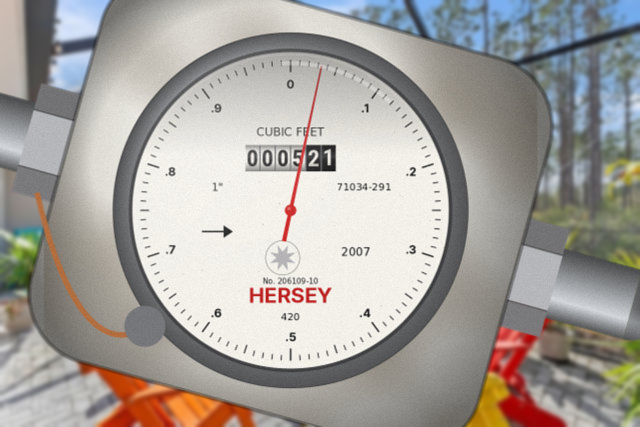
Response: 521.03 ft³
